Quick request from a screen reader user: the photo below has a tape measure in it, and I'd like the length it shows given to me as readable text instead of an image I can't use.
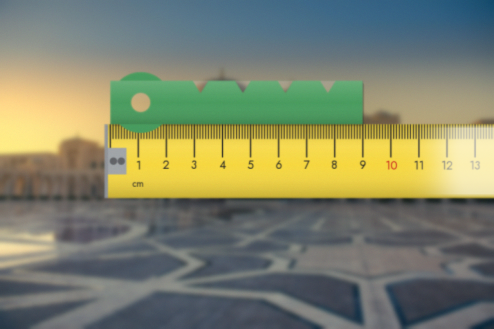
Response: 9 cm
